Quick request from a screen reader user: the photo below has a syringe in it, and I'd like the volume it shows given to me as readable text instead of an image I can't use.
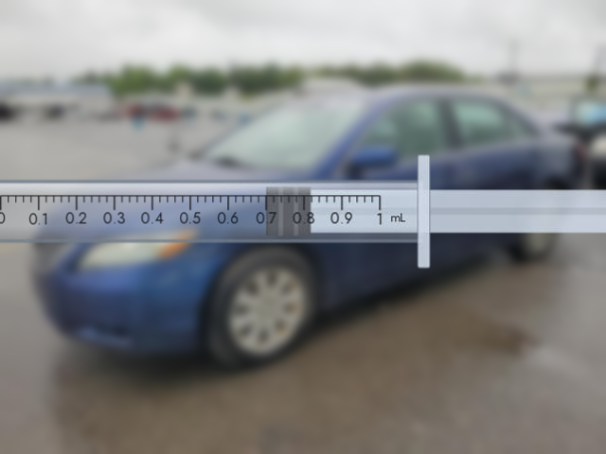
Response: 0.7 mL
